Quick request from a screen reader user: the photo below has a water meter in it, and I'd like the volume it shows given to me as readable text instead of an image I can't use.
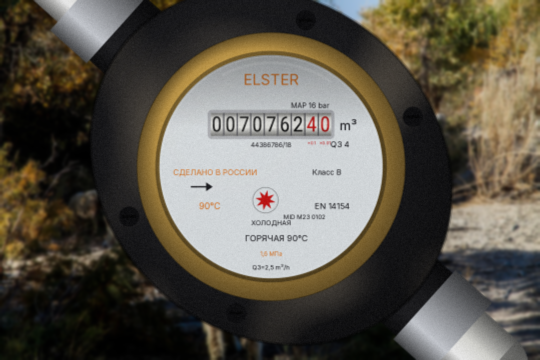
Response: 70762.40 m³
